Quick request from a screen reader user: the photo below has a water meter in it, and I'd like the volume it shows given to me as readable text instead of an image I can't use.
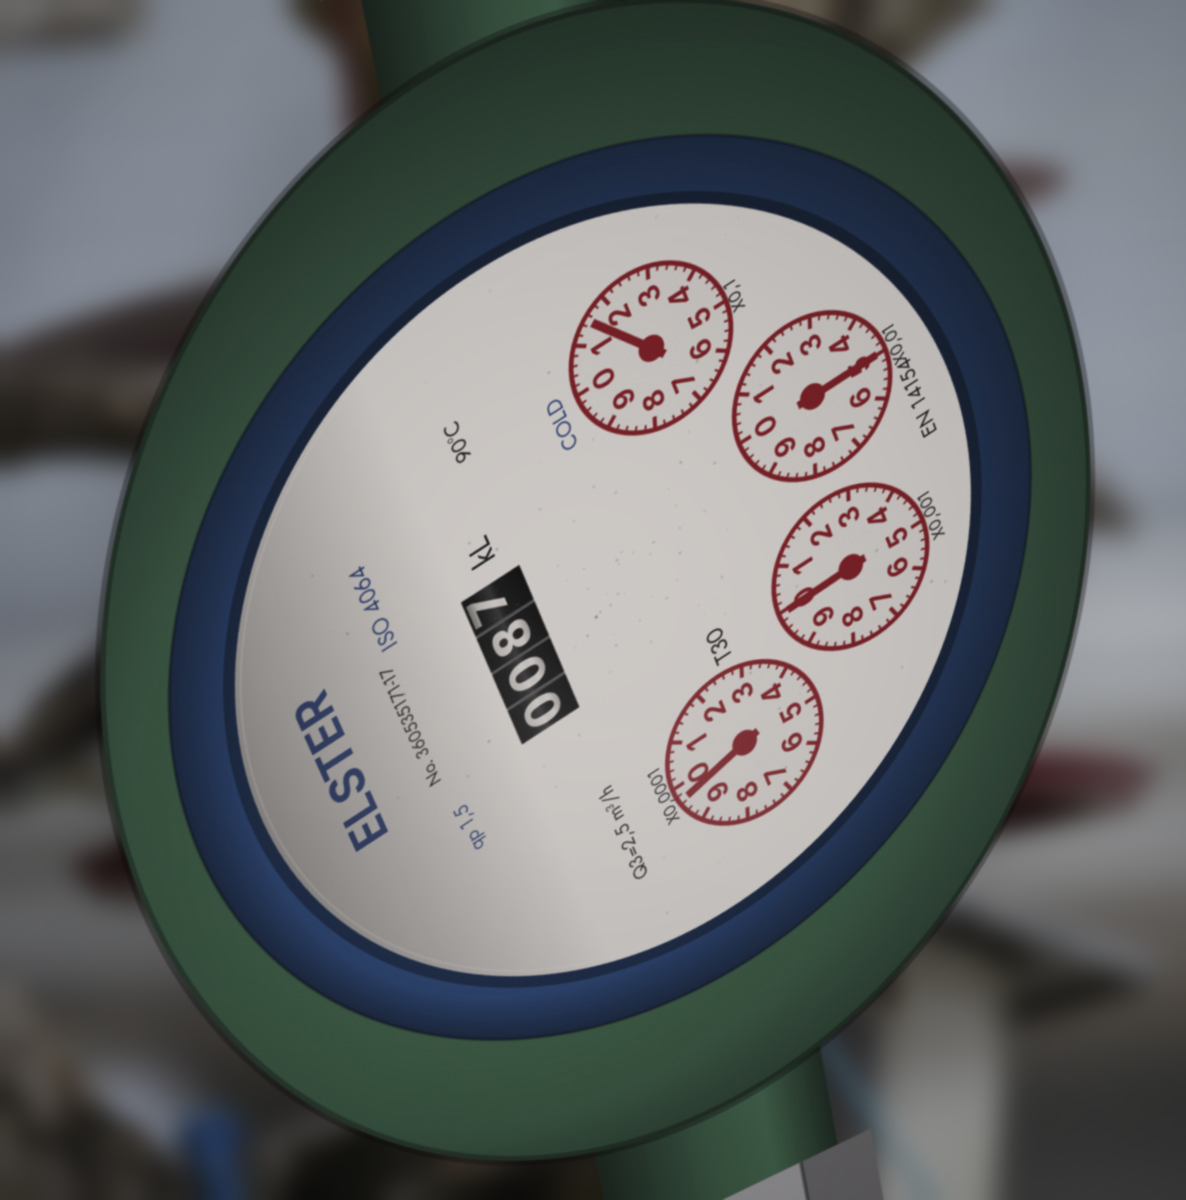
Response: 87.1499 kL
